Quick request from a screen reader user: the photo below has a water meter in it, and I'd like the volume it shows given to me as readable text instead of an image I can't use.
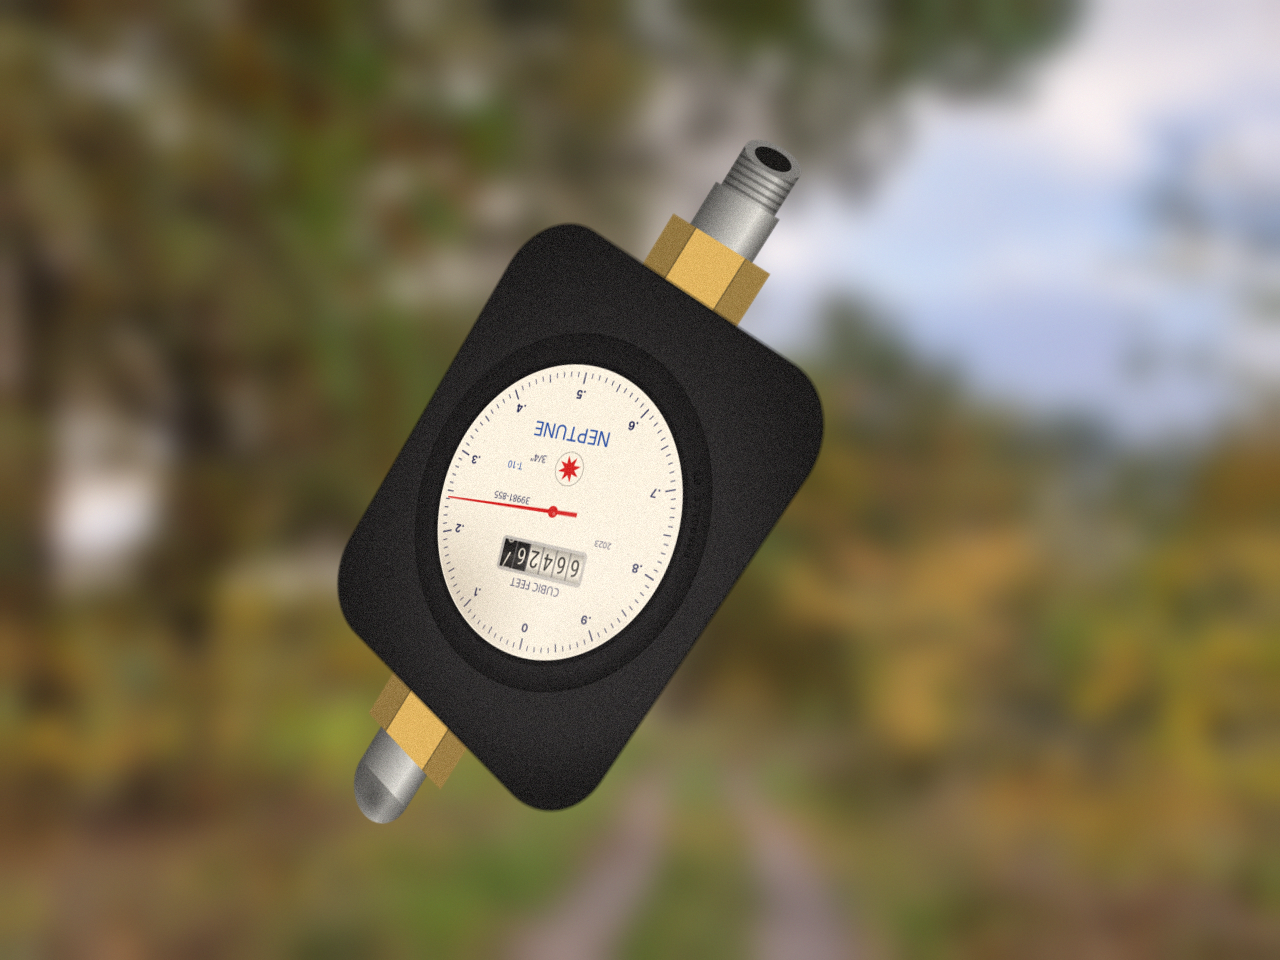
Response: 664267.24 ft³
